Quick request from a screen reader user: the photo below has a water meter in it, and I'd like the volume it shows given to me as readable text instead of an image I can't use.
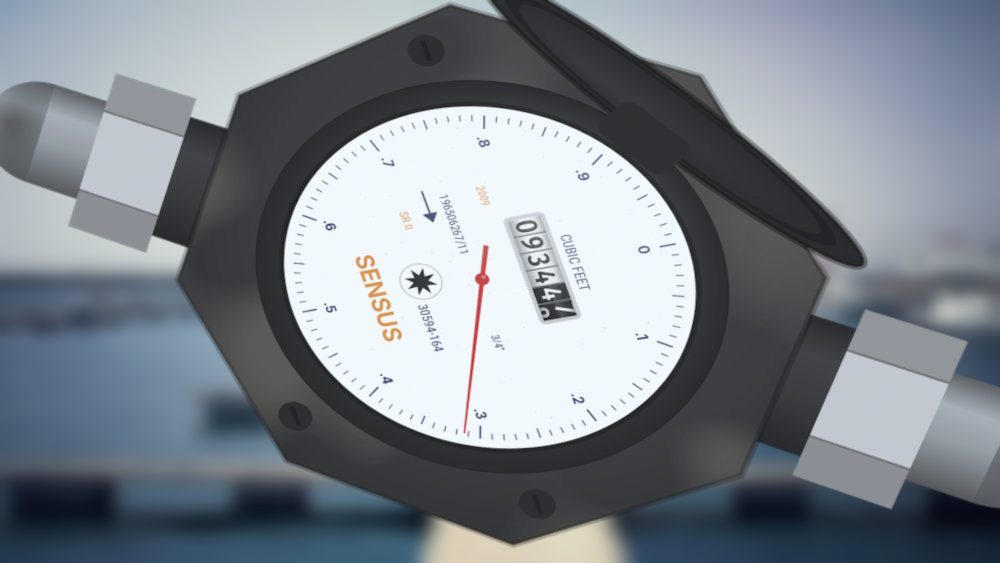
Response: 93447.31 ft³
